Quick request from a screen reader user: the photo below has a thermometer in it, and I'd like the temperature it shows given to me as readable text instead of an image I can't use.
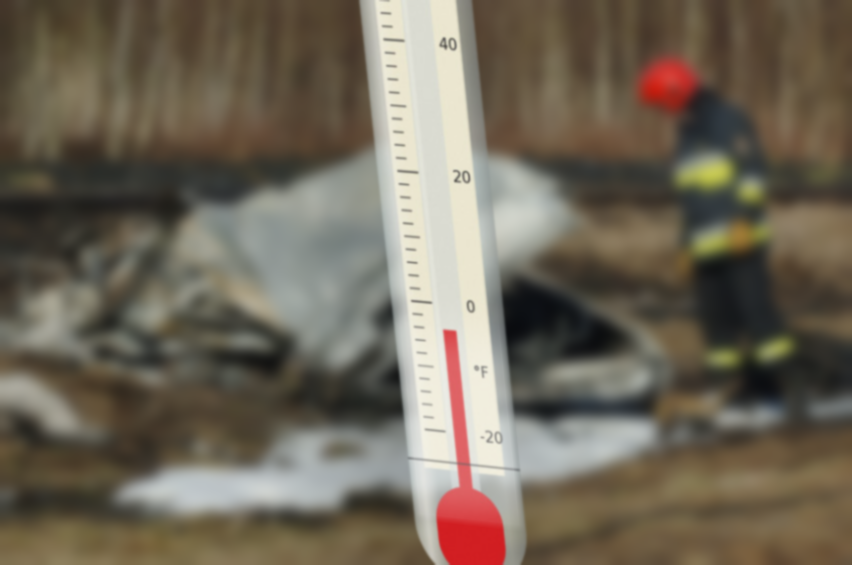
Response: -4 °F
